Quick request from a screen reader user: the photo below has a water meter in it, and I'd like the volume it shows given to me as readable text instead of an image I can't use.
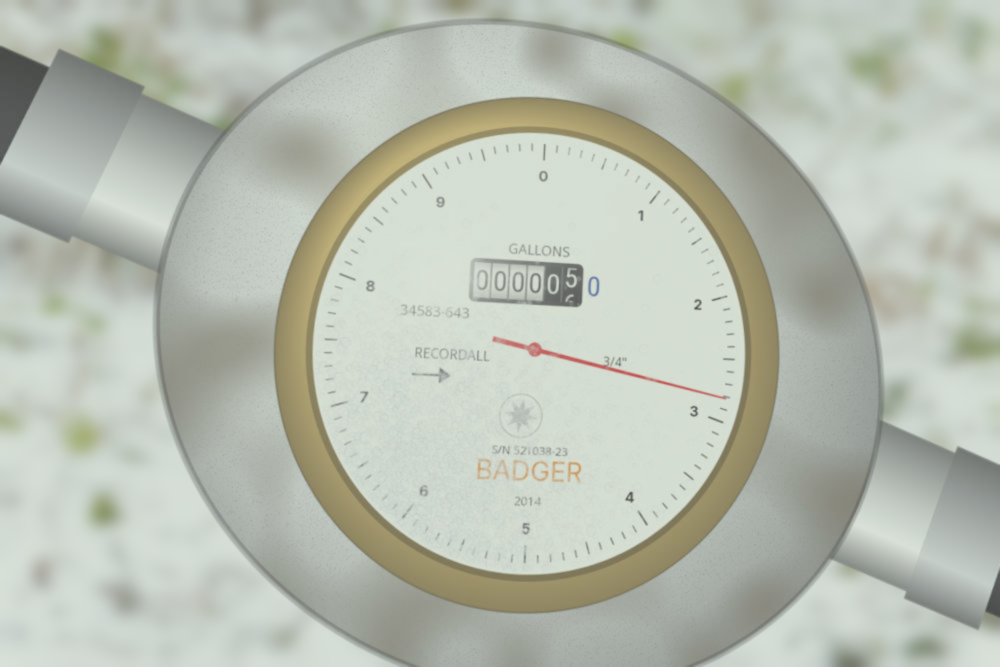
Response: 52.8 gal
